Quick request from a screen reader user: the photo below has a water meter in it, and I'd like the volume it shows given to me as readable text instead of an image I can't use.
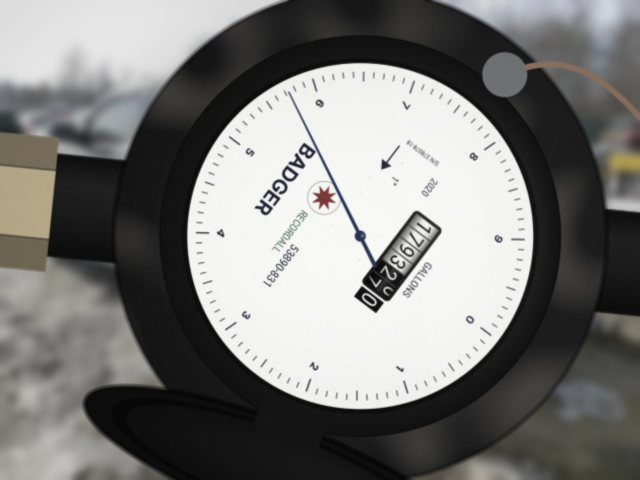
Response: 1793265.7 gal
